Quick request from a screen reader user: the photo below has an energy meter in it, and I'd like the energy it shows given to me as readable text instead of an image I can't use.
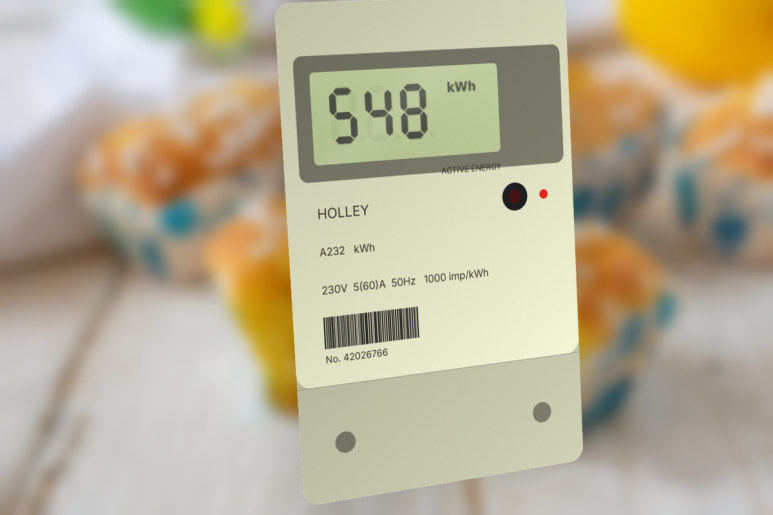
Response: 548 kWh
